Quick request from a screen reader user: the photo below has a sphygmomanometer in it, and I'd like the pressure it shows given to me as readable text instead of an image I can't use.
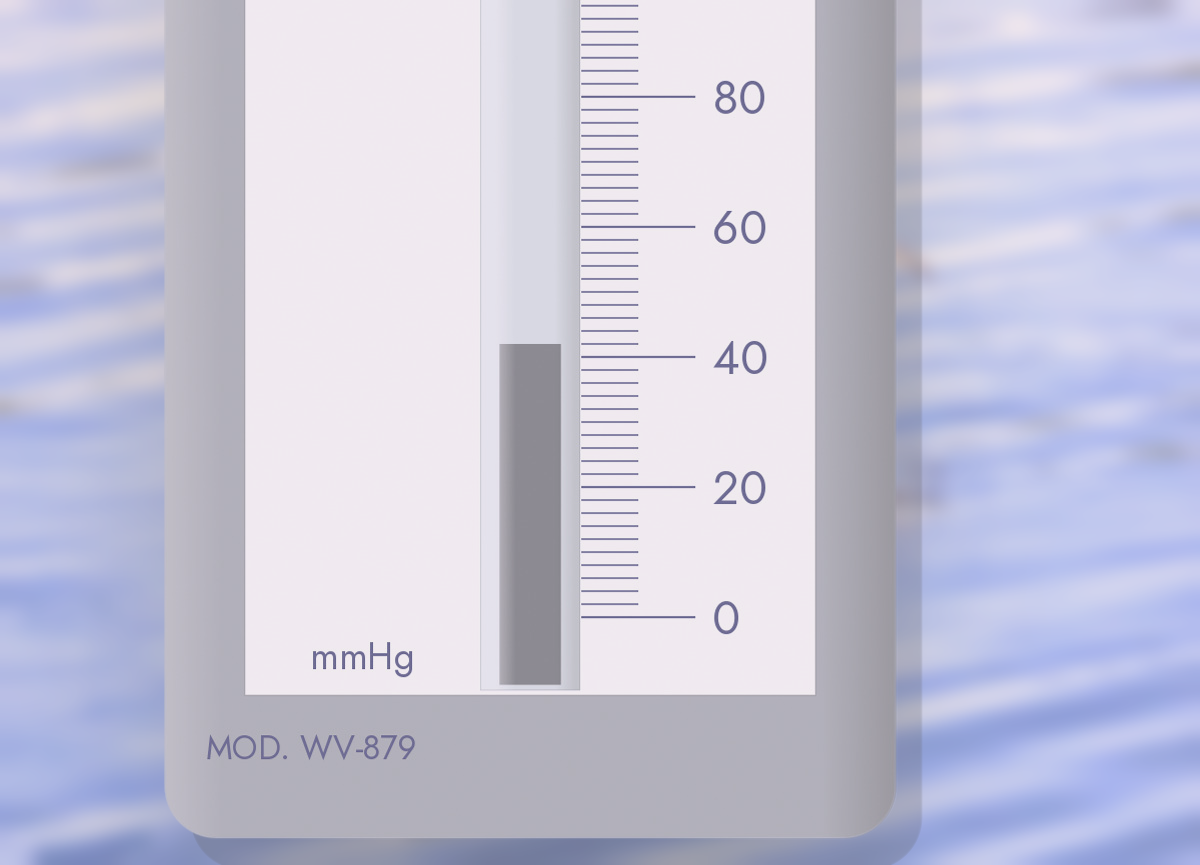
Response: 42 mmHg
